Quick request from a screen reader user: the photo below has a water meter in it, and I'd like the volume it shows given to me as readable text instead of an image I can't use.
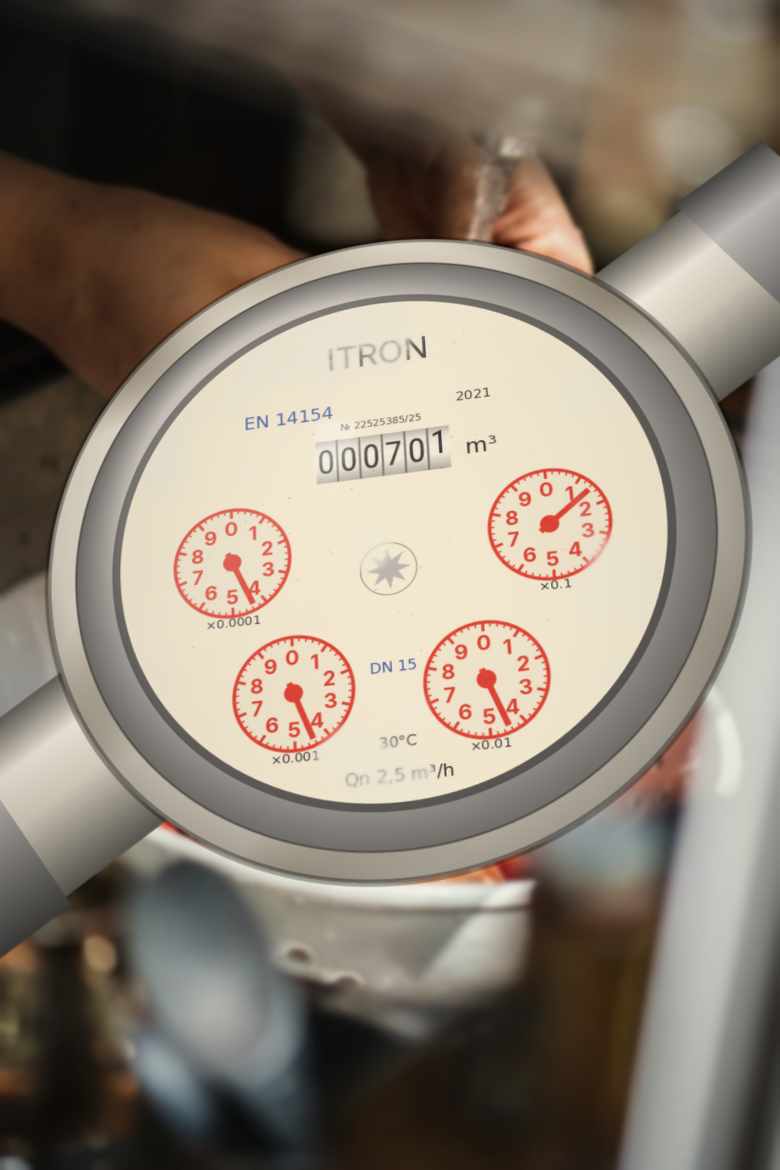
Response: 701.1444 m³
